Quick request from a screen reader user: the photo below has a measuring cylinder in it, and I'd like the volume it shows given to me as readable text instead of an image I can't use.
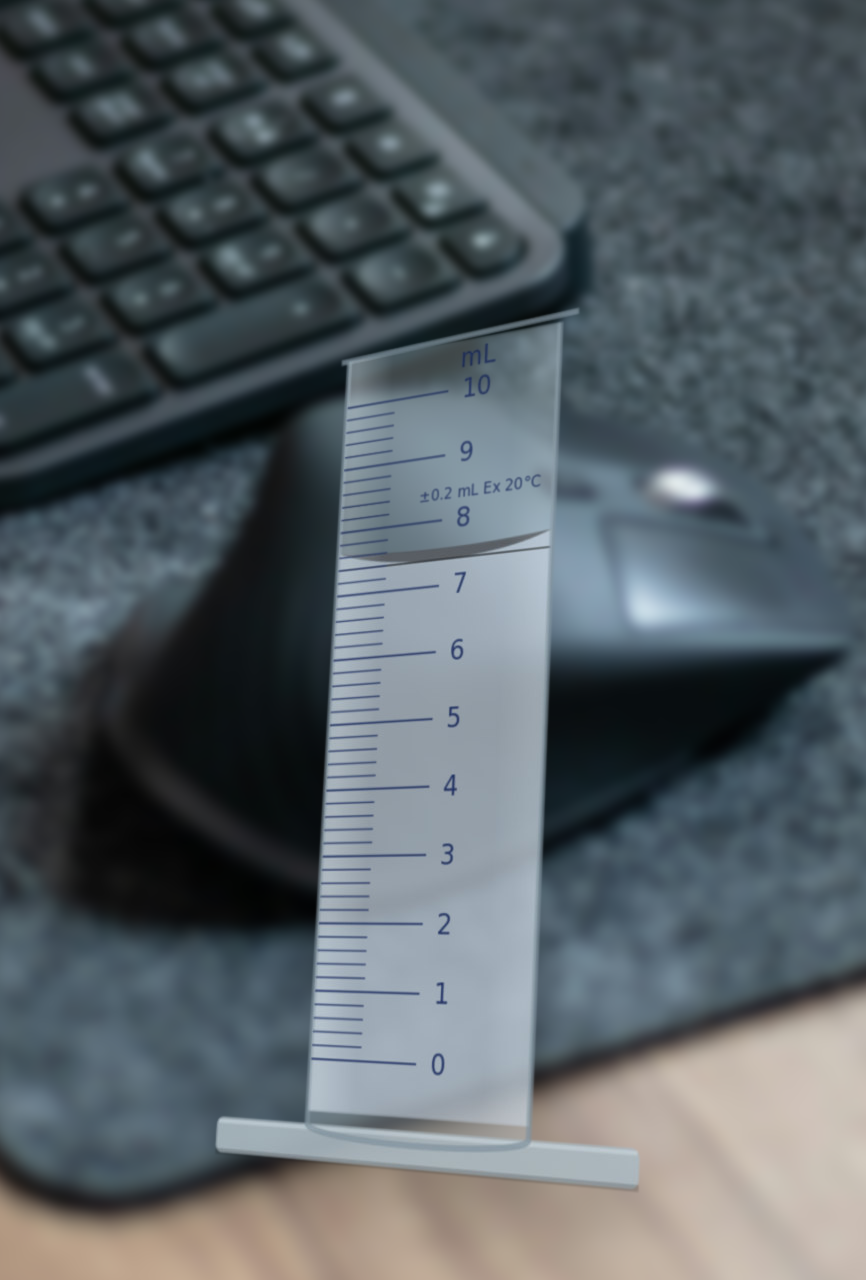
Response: 7.4 mL
